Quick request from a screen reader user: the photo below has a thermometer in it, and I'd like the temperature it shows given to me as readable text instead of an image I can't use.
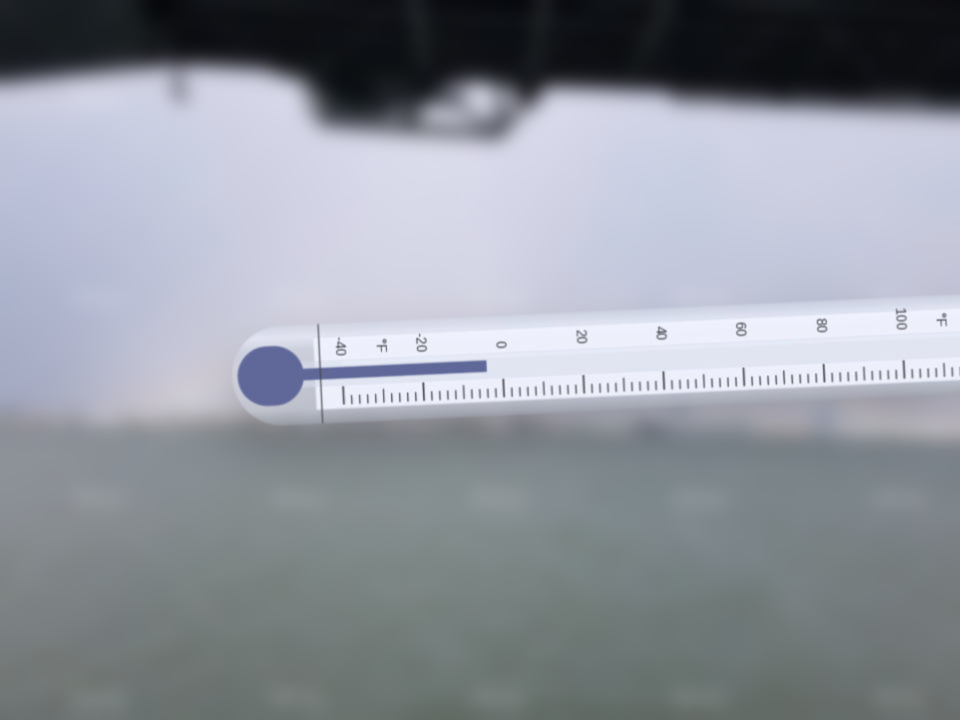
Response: -4 °F
